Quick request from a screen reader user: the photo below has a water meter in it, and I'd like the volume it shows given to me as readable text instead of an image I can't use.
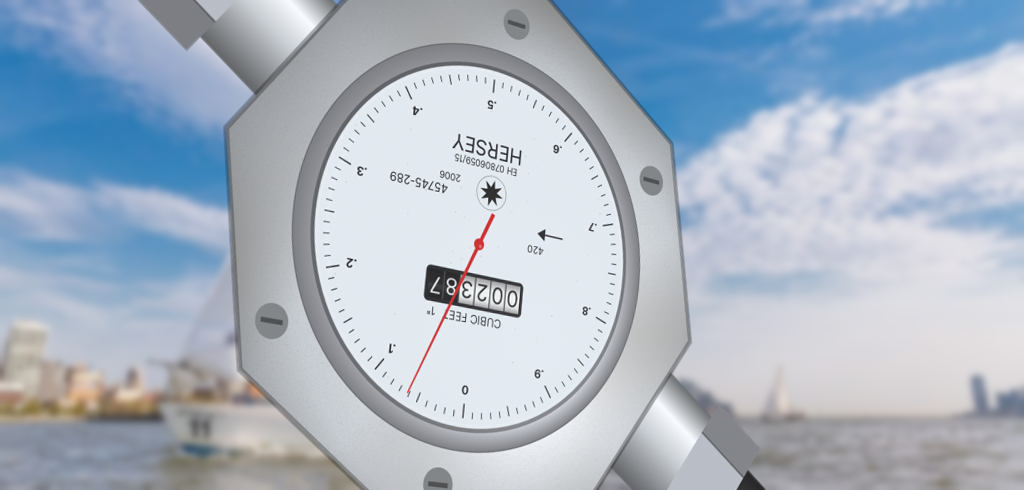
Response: 2387.06 ft³
